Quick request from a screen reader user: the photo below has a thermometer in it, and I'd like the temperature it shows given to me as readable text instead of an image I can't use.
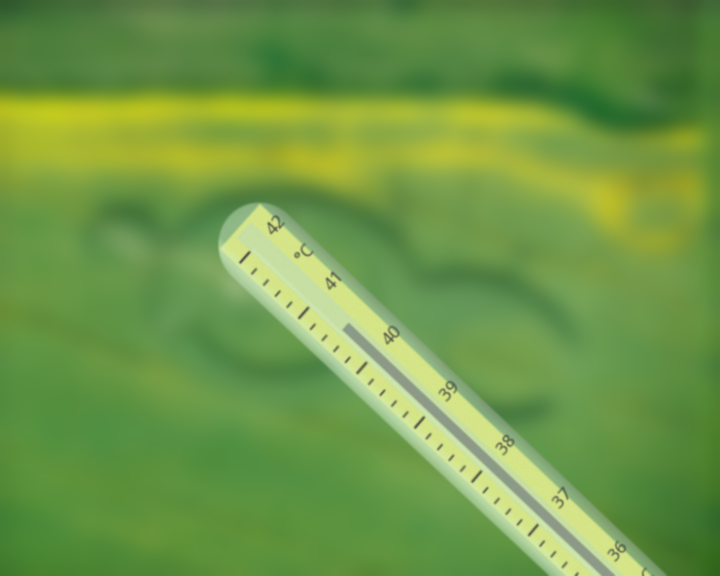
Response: 40.5 °C
